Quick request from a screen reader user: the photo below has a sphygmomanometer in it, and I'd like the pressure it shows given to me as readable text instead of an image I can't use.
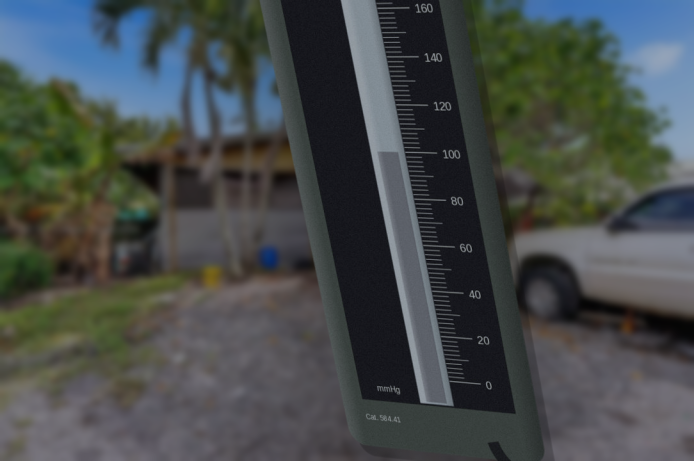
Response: 100 mmHg
